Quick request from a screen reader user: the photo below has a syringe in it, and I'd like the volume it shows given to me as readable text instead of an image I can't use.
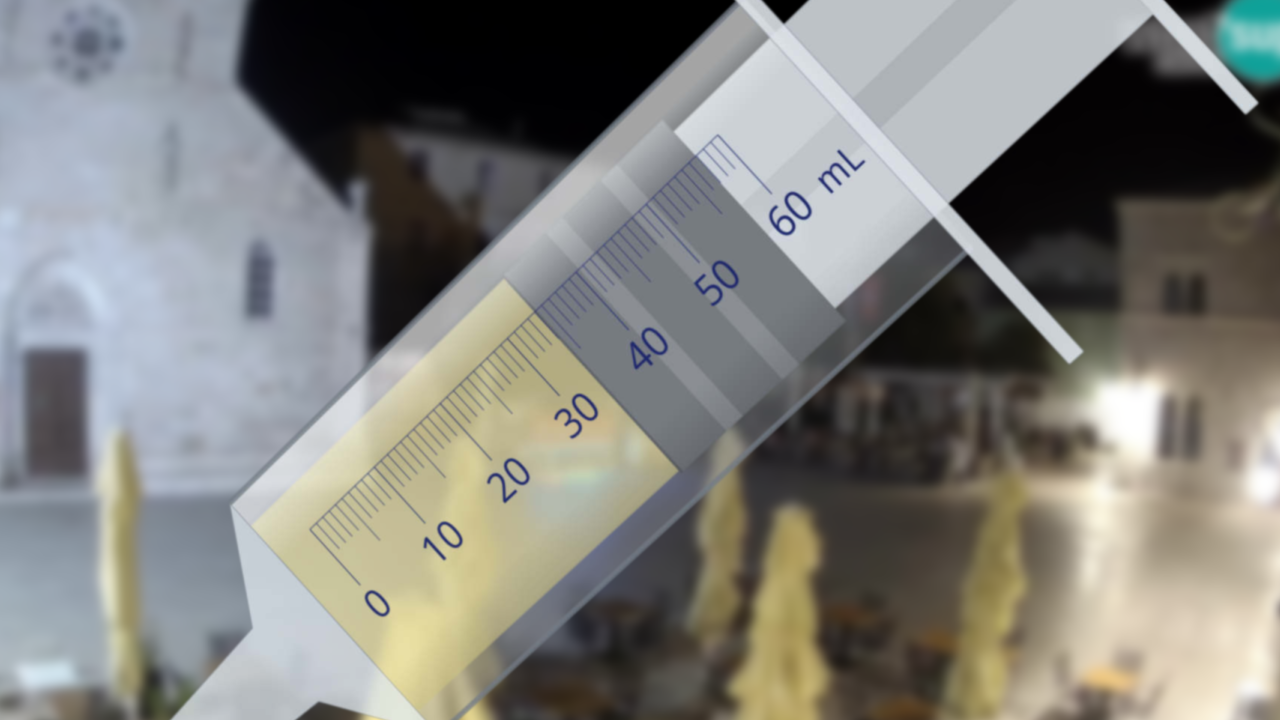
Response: 34 mL
